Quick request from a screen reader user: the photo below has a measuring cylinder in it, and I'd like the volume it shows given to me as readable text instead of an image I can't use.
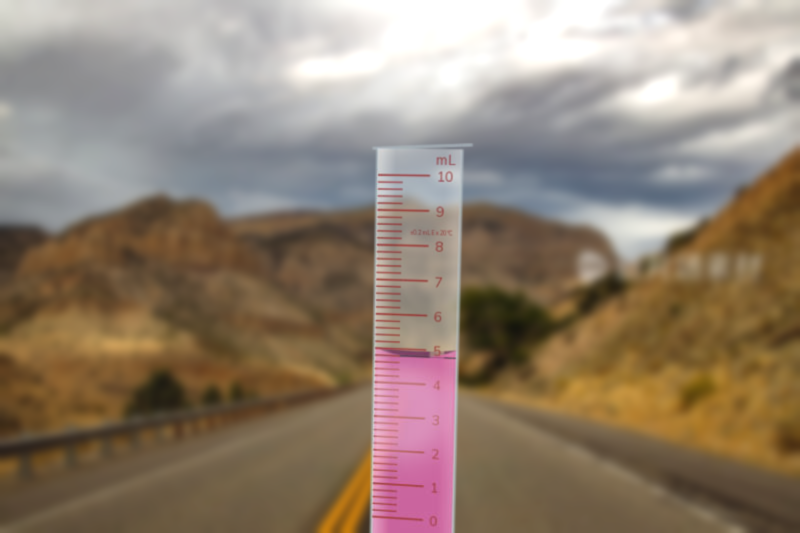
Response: 4.8 mL
